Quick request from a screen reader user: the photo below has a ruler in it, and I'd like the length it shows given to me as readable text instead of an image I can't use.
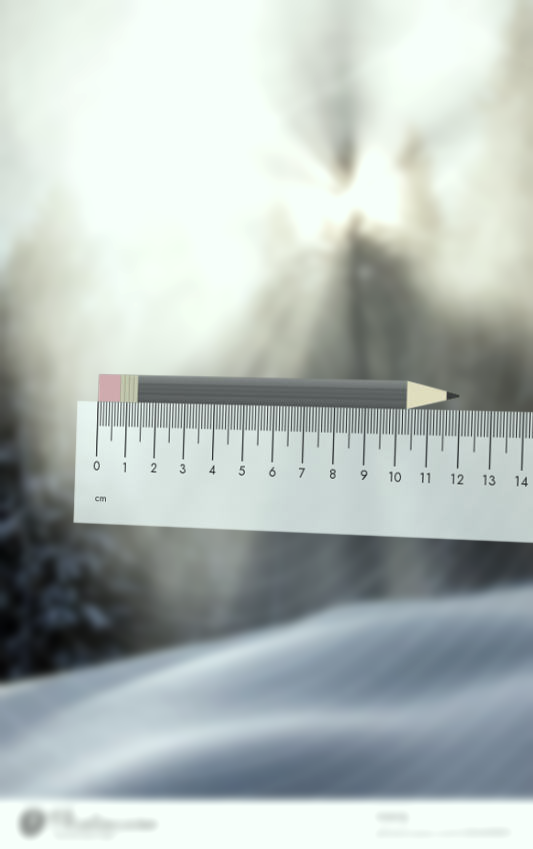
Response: 12 cm
